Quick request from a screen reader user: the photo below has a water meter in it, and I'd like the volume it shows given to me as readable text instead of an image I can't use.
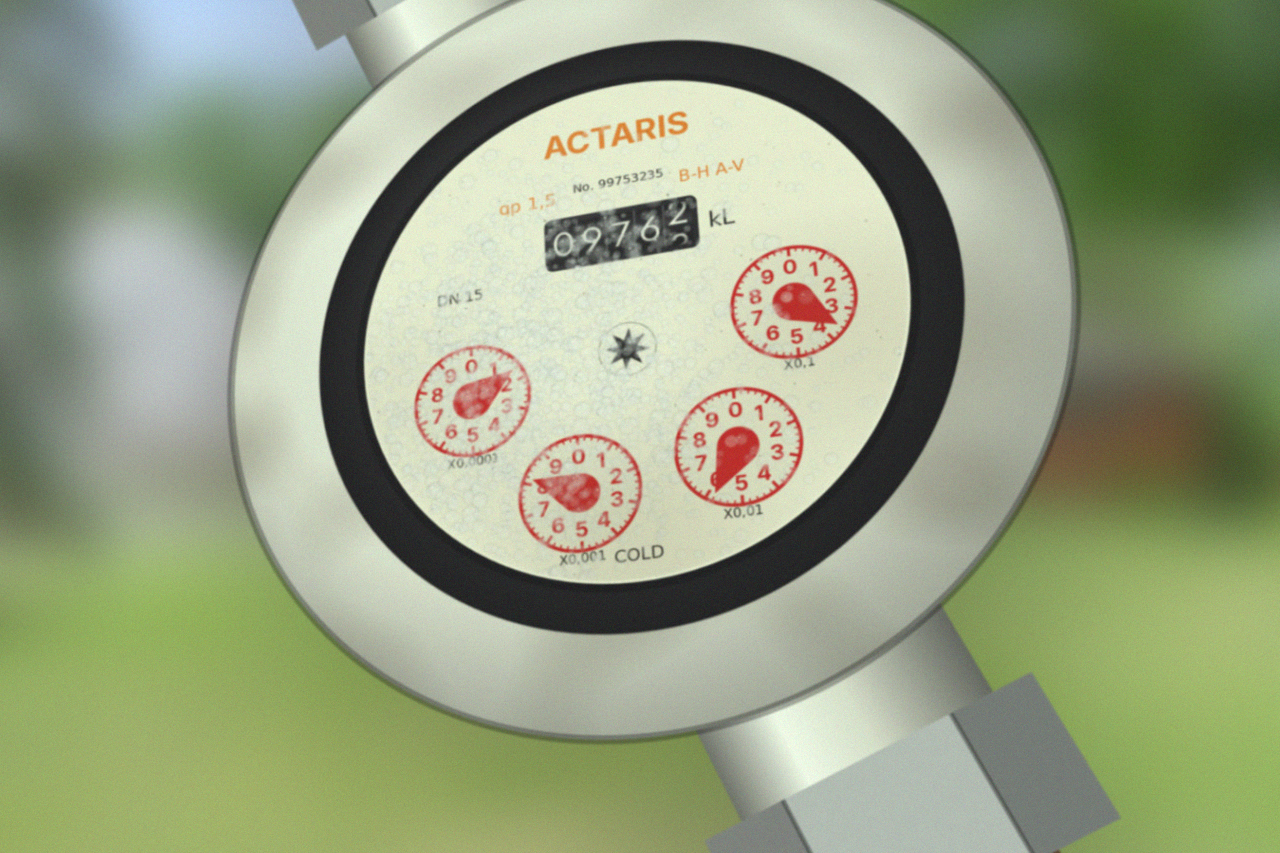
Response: 9762.3581 kL
